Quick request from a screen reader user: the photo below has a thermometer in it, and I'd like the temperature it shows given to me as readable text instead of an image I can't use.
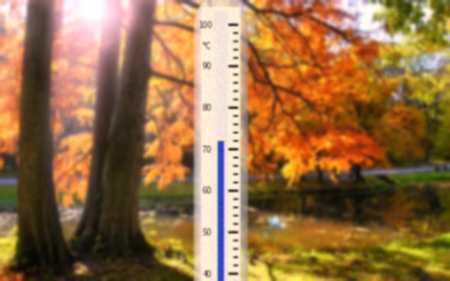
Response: 72 °C
